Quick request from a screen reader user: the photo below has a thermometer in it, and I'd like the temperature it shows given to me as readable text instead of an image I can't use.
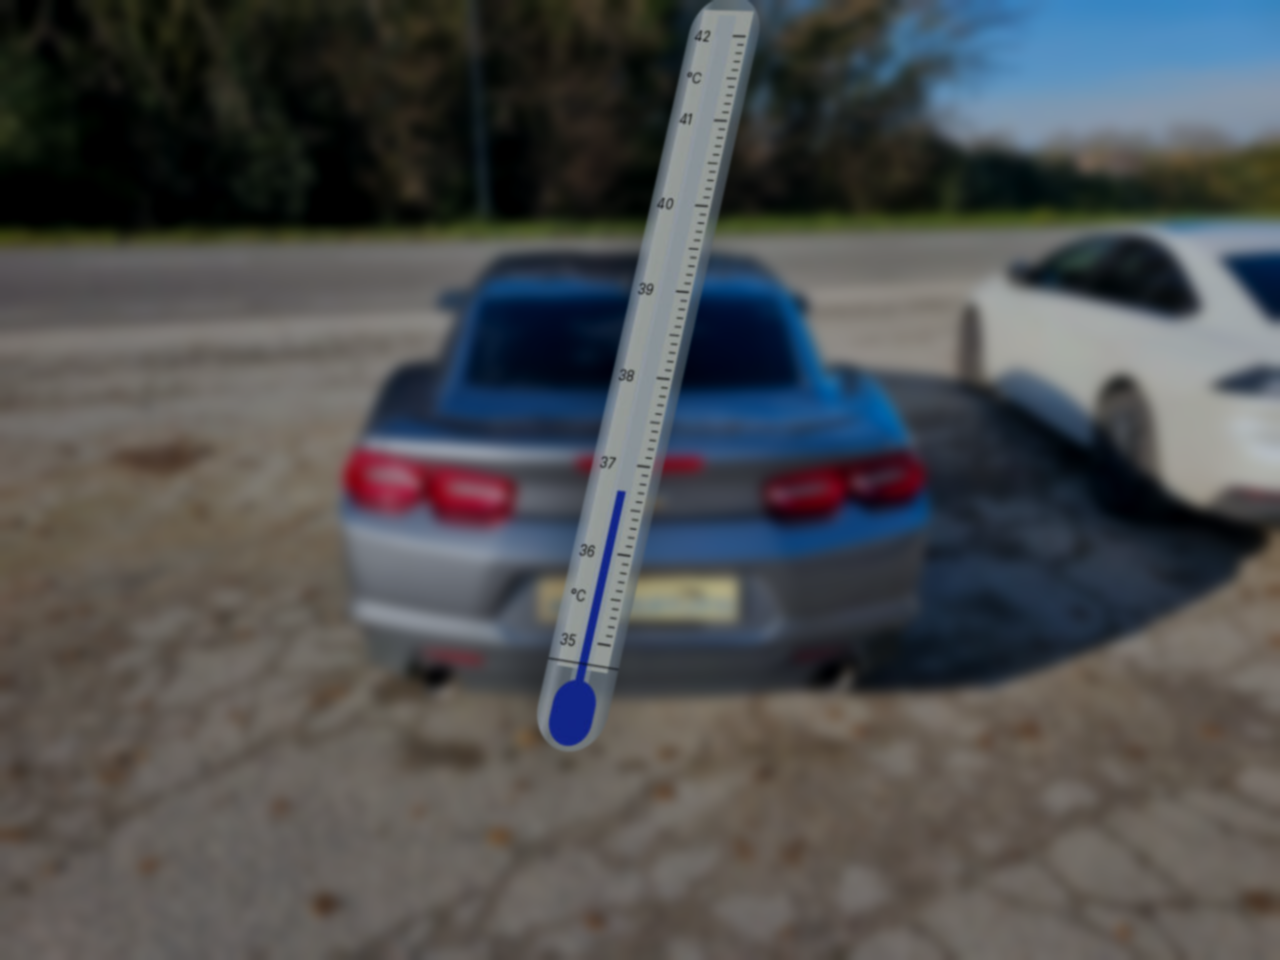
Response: 36.7 °C
